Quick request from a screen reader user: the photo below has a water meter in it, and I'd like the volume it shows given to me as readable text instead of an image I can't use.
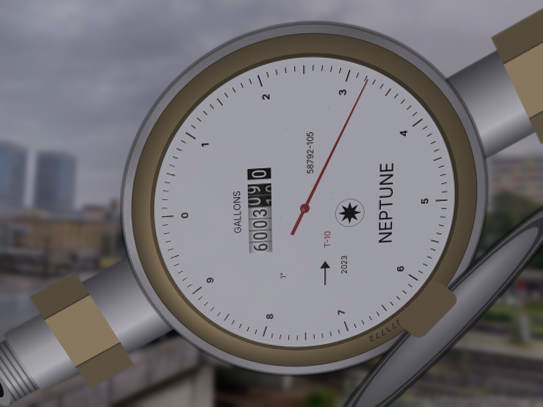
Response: 6003093.2 gal
